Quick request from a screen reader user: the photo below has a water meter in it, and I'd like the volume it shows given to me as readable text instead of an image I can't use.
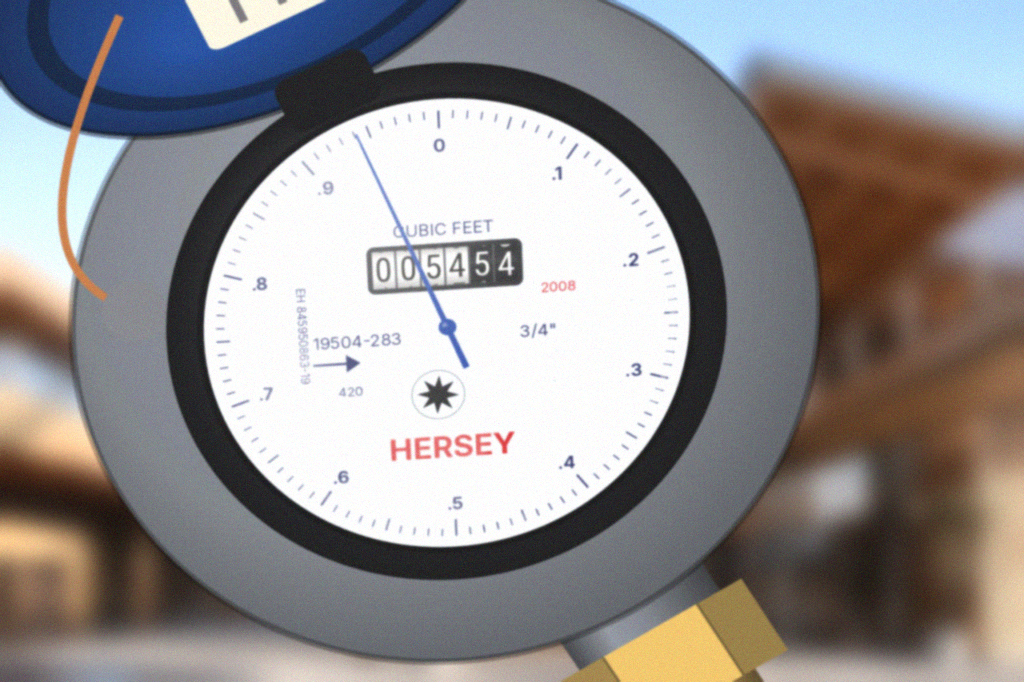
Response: 5453.94 ft³
